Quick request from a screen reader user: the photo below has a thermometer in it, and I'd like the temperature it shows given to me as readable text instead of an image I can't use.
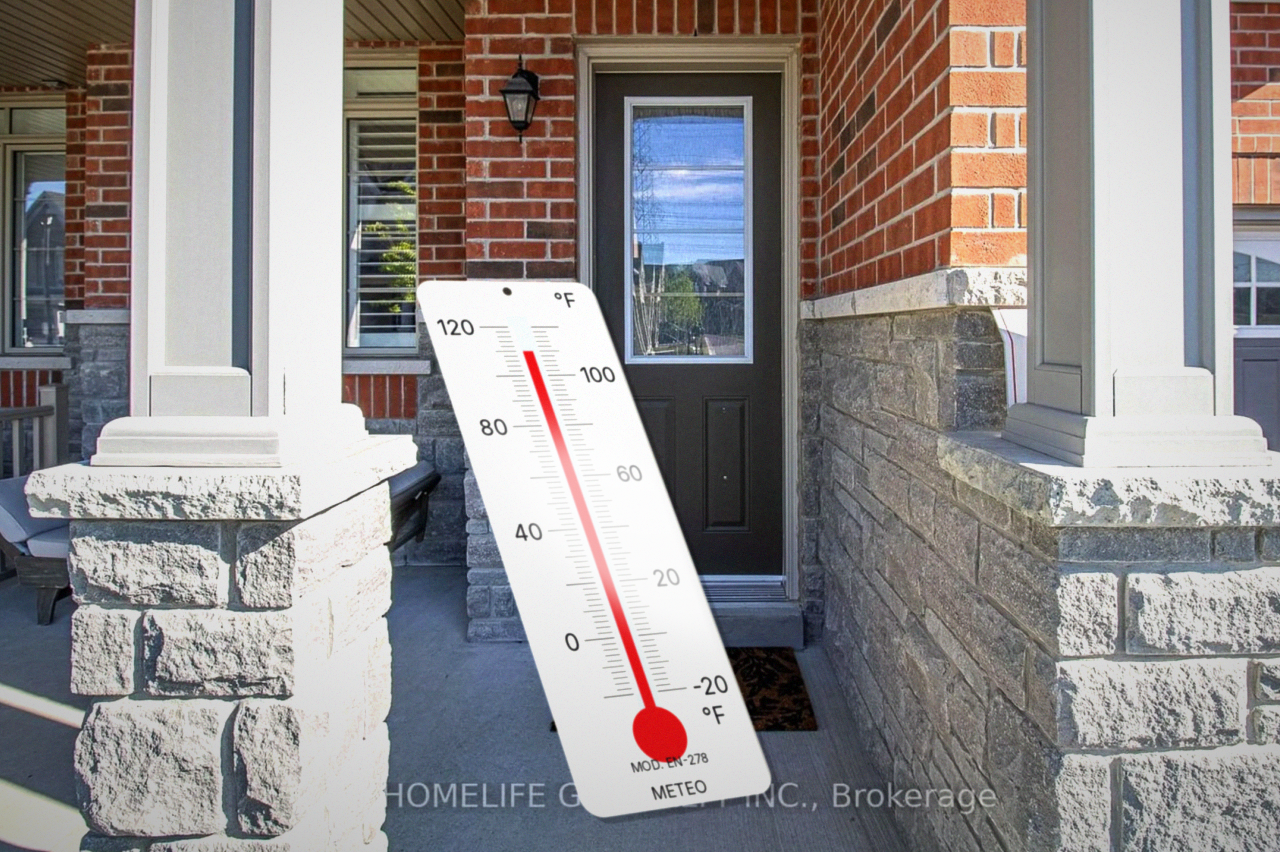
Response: 110 °F
